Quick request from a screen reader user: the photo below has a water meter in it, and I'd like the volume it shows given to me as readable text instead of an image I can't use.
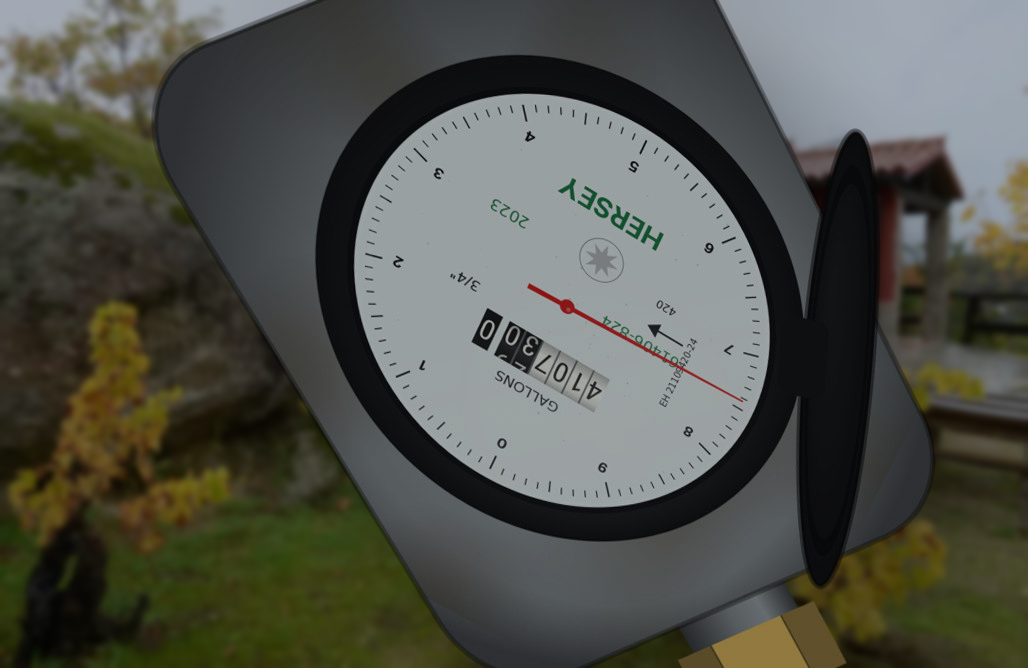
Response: 4107297.4 gal
